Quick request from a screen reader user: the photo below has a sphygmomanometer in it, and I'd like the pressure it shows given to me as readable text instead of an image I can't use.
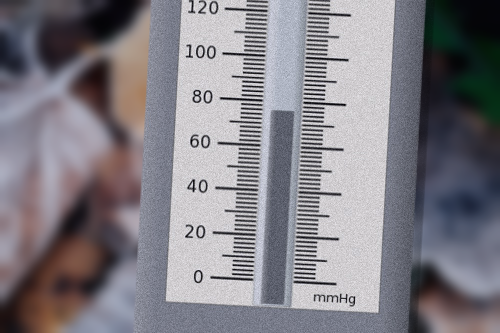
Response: 76 mmHg
